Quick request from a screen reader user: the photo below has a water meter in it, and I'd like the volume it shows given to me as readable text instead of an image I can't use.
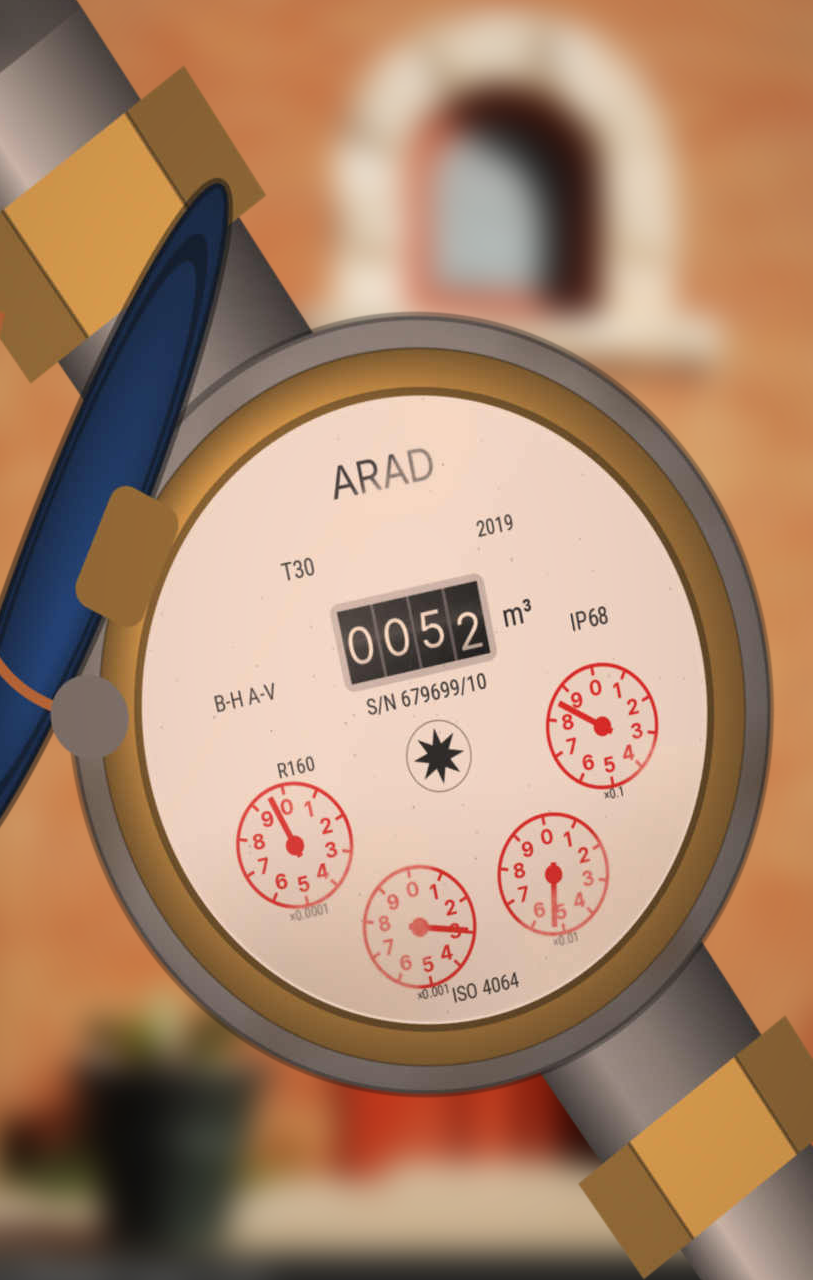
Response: 51.8529 m³
